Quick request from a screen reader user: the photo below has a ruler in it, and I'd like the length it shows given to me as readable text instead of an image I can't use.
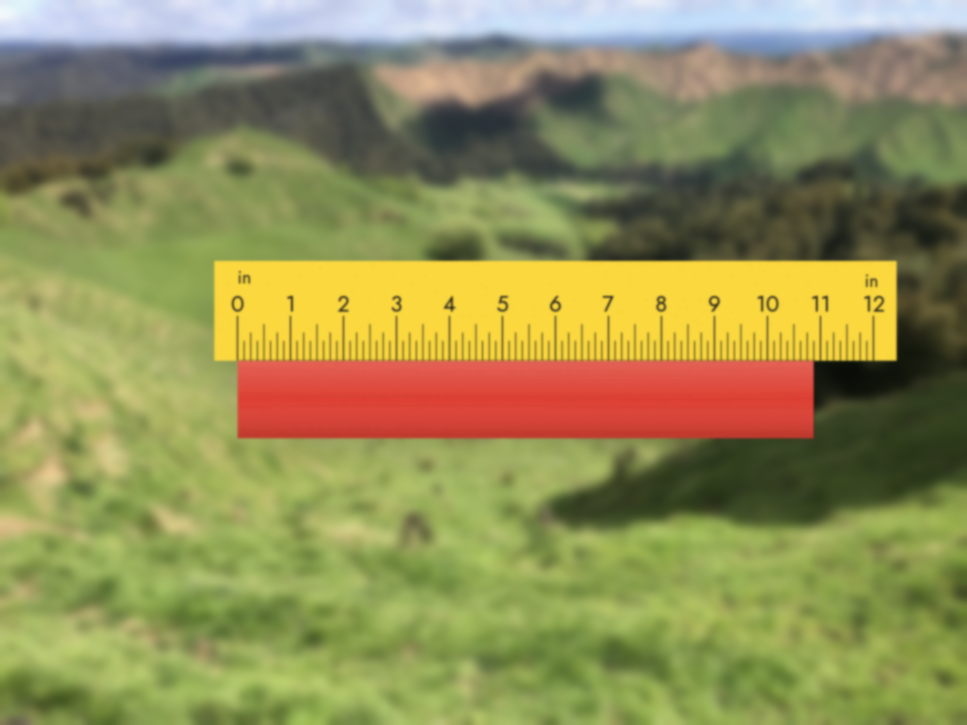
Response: 10.875 in
